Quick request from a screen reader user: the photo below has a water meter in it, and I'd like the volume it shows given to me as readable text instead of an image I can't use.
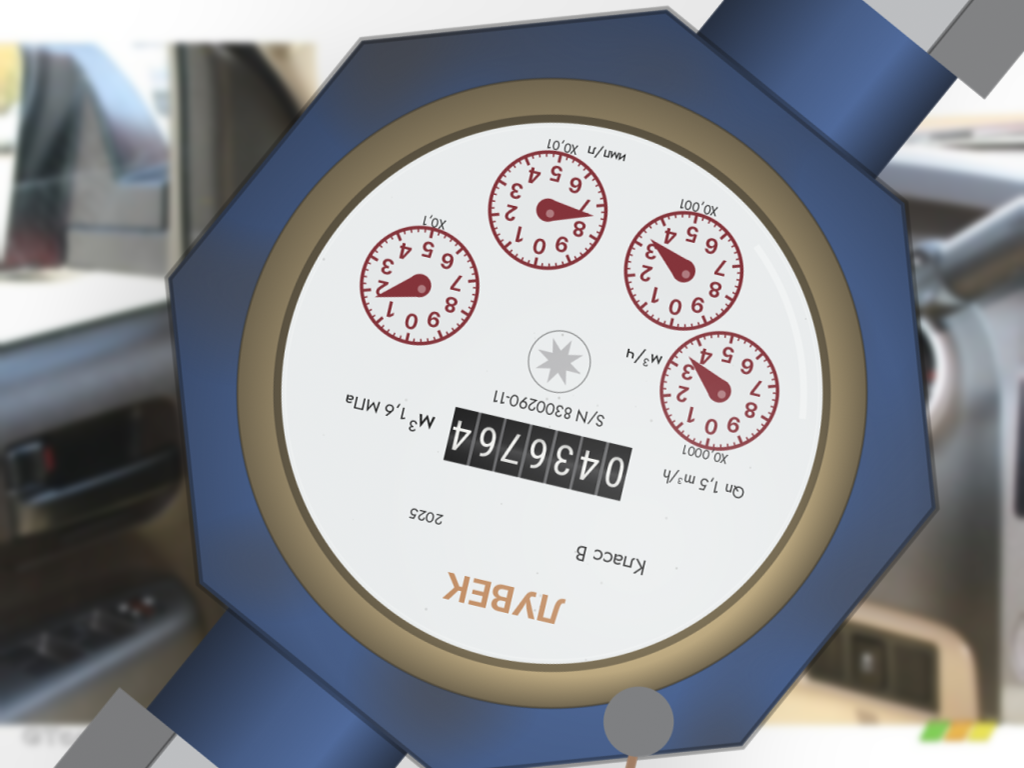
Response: 436764.1733 m³
